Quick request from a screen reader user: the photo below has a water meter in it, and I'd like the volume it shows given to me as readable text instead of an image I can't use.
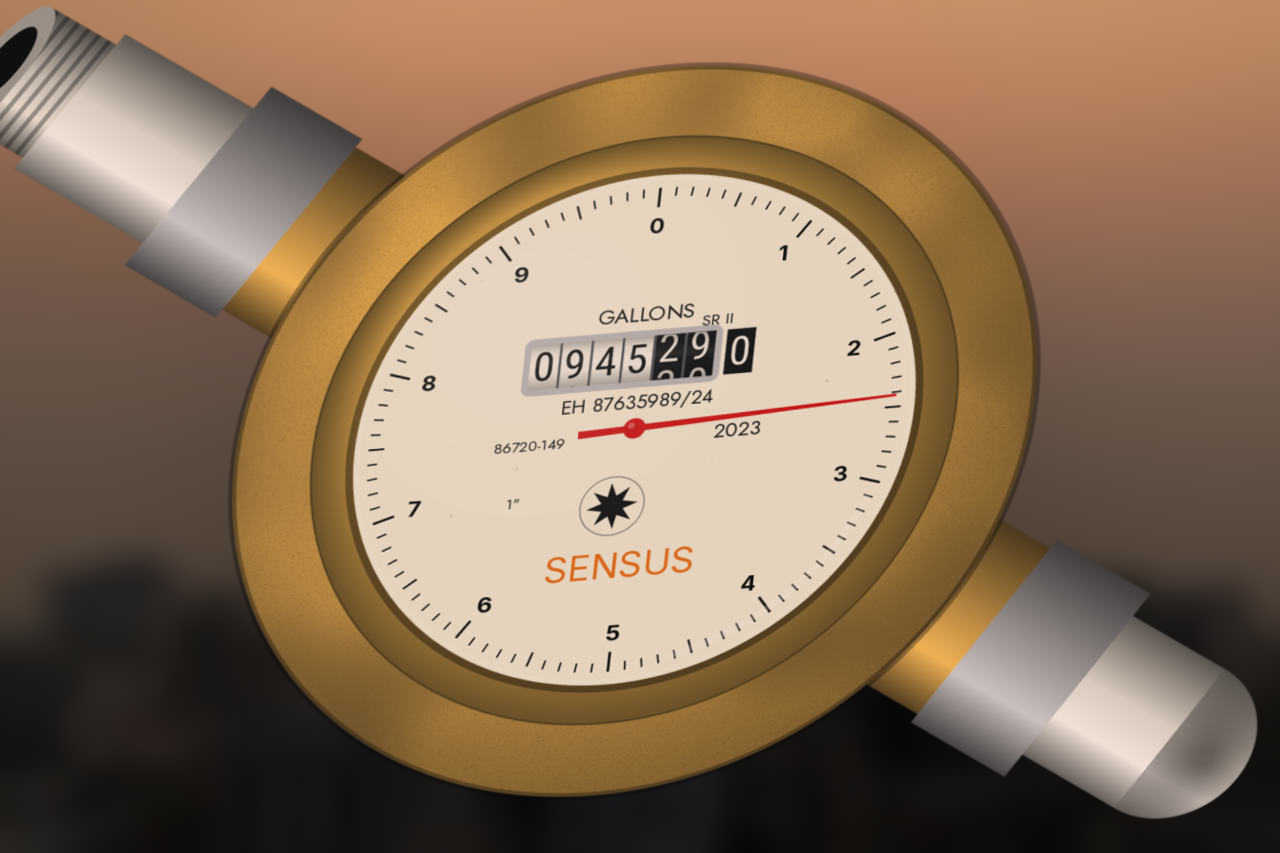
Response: 945292.4 gal
